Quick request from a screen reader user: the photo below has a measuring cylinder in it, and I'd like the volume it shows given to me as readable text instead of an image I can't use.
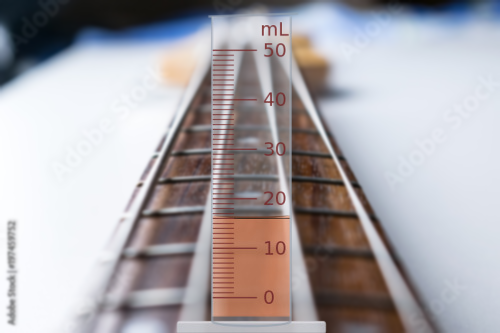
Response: 16 mL
